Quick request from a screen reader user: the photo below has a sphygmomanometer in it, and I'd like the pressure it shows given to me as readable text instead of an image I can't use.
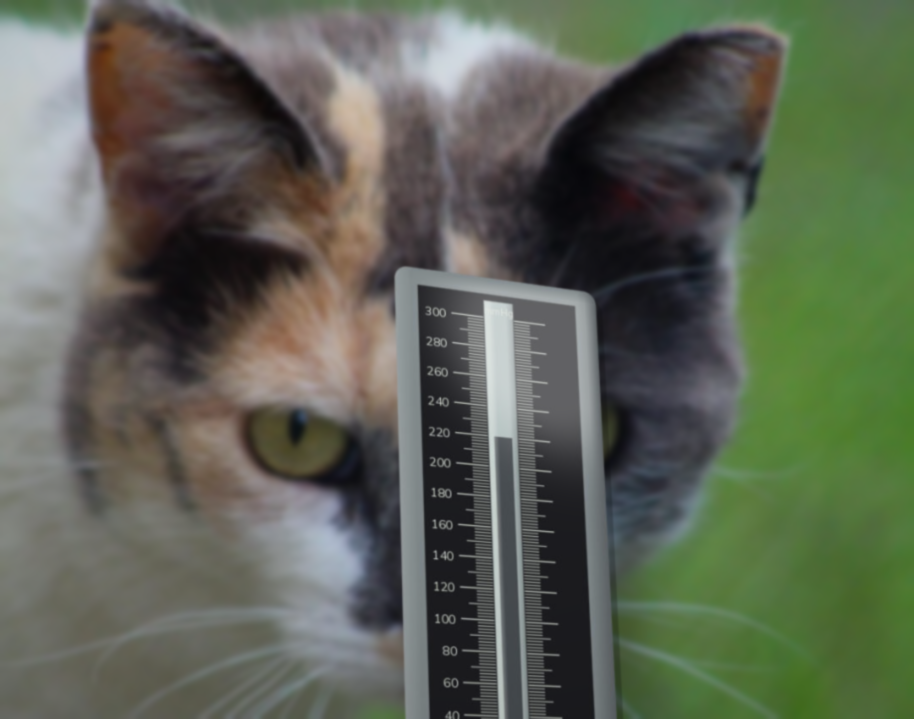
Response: 220 mmHg
